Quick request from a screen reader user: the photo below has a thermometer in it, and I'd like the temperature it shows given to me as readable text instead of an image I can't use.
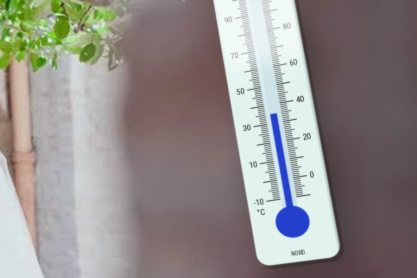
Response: 35 °C
